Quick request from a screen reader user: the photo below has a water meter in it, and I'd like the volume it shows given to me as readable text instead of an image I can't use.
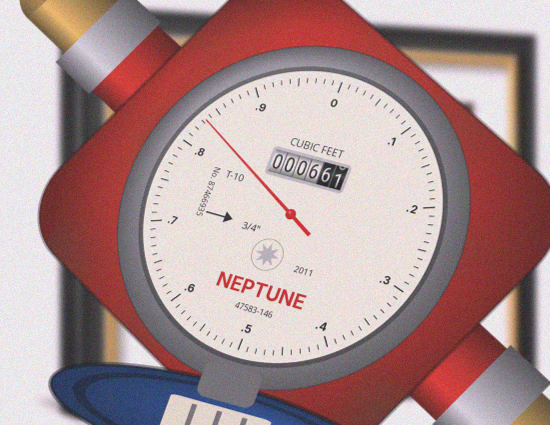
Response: 660.83 ft³
